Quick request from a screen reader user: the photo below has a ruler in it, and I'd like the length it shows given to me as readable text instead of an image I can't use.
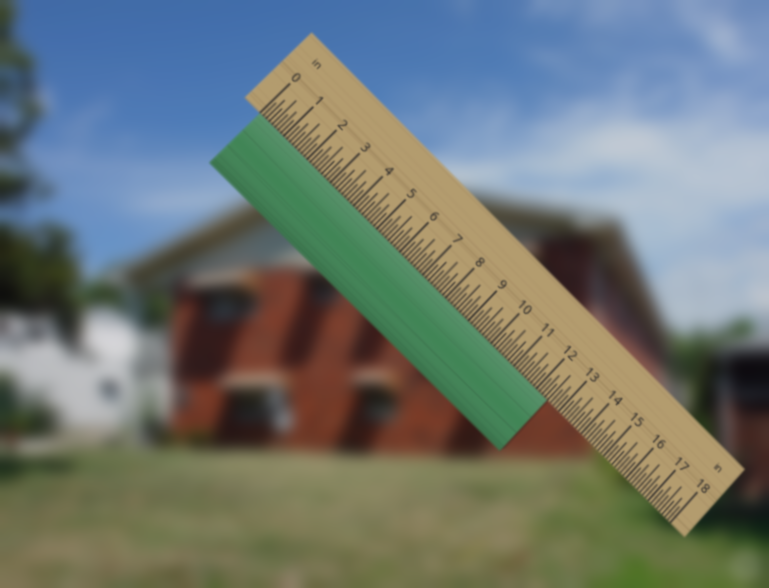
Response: 12.5 in
